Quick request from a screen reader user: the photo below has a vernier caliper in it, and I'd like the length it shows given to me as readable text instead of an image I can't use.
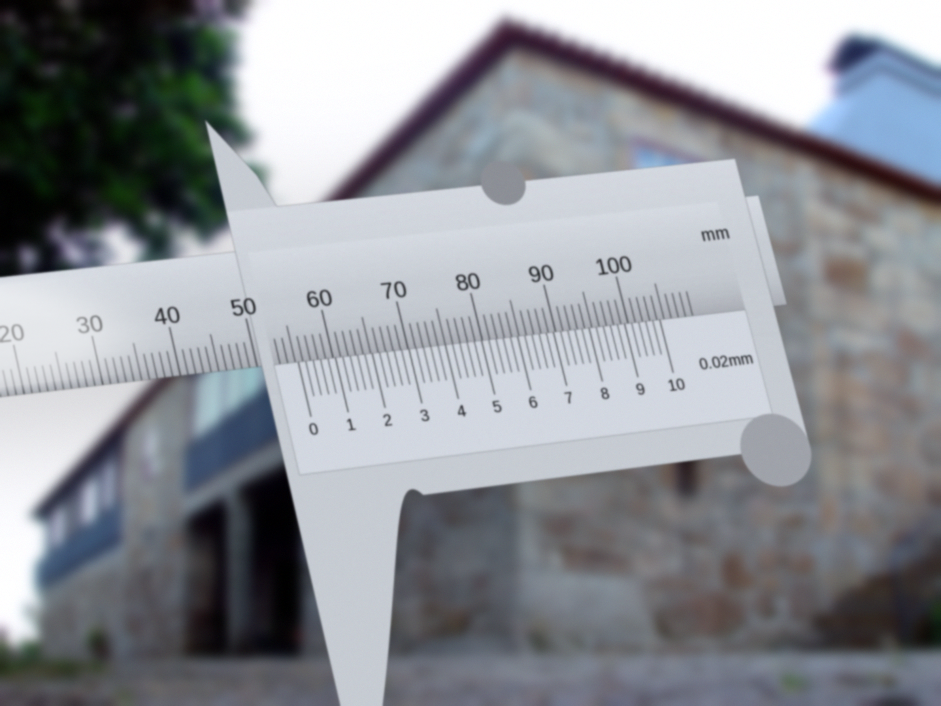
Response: 55.4 mm
